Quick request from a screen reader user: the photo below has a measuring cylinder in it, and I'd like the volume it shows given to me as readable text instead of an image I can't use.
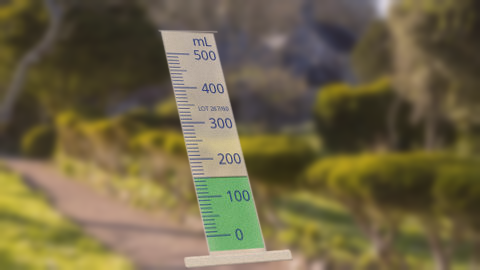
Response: 150 mL
